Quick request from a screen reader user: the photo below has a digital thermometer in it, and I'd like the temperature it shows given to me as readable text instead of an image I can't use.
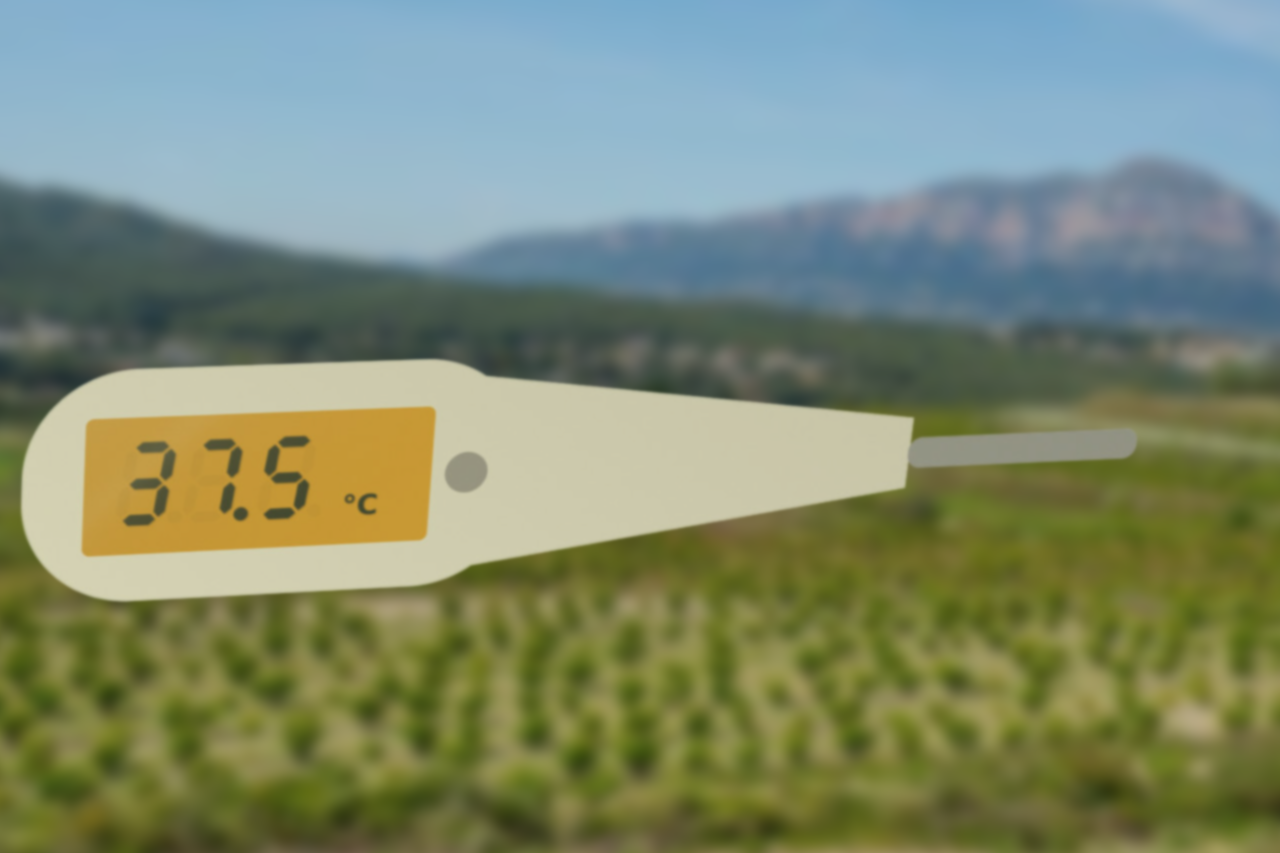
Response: 37.5 °C
